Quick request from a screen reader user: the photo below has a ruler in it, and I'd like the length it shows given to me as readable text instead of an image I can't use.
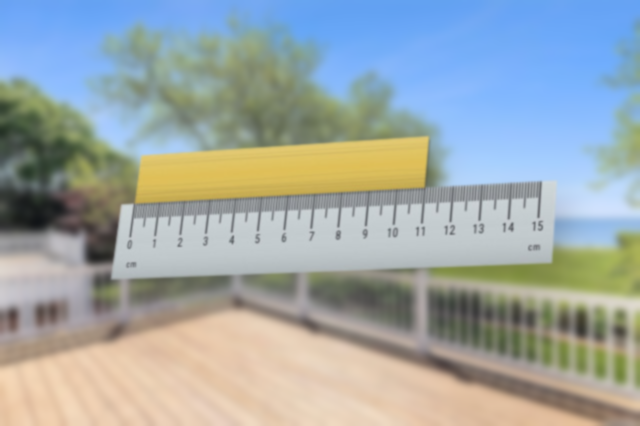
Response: 11 cm
